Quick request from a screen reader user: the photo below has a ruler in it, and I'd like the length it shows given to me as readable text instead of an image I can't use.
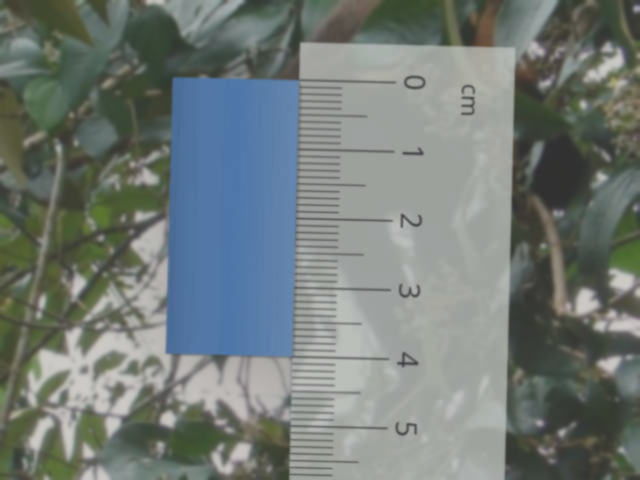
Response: 4 cm
